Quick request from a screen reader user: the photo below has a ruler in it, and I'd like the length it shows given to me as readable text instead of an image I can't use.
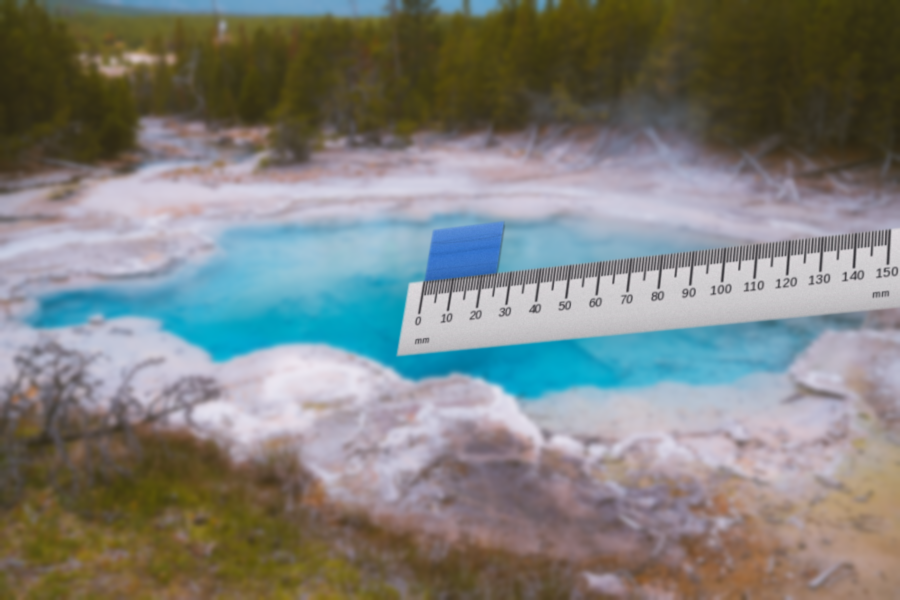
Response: 25 mm
